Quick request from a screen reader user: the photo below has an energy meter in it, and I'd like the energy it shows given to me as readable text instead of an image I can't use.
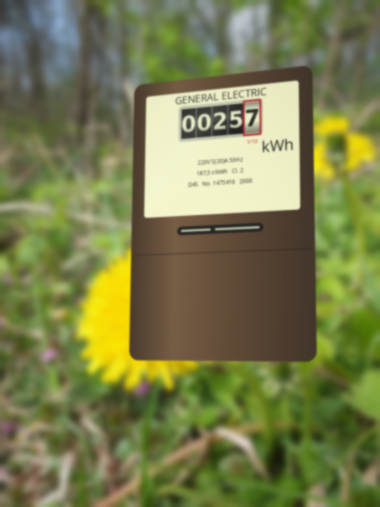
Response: 25.7 kWh
